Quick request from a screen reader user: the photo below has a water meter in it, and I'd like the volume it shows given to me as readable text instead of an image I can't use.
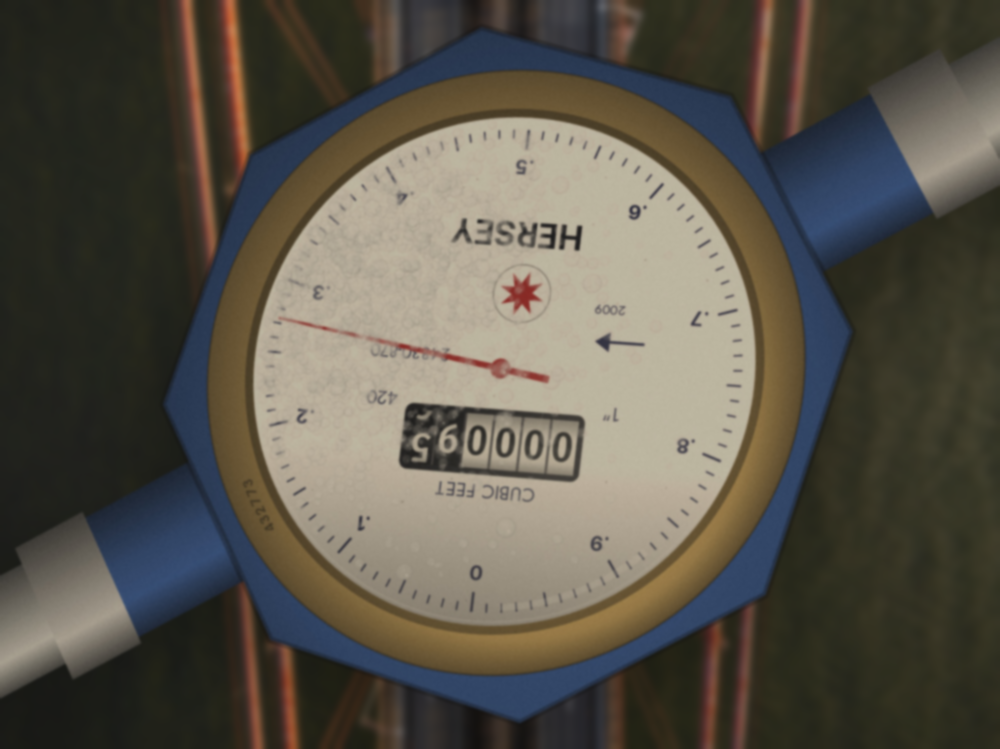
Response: 95.27 ft³
